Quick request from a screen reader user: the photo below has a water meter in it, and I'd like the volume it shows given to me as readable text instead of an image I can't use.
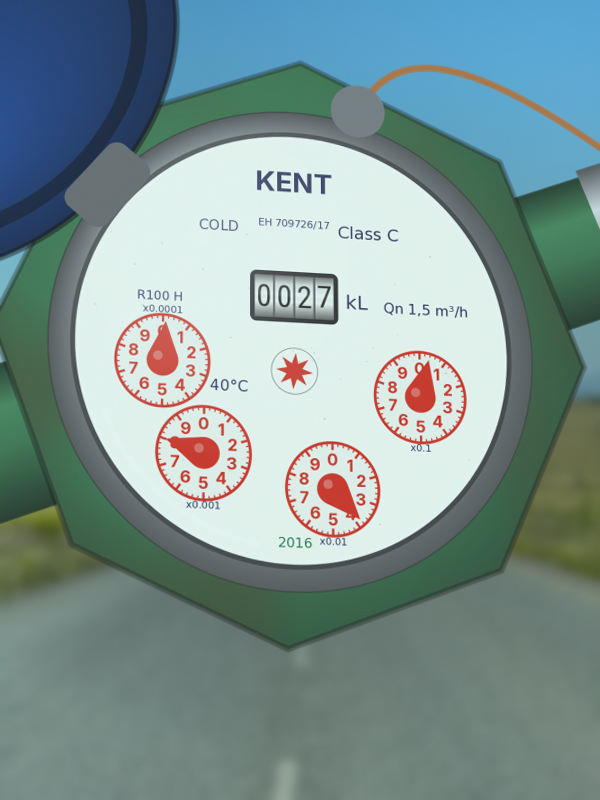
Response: 27.0380 kL
